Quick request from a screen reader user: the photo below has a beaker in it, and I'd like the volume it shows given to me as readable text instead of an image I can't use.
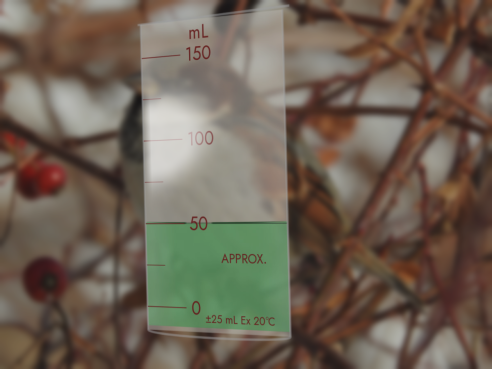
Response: 50 mL
